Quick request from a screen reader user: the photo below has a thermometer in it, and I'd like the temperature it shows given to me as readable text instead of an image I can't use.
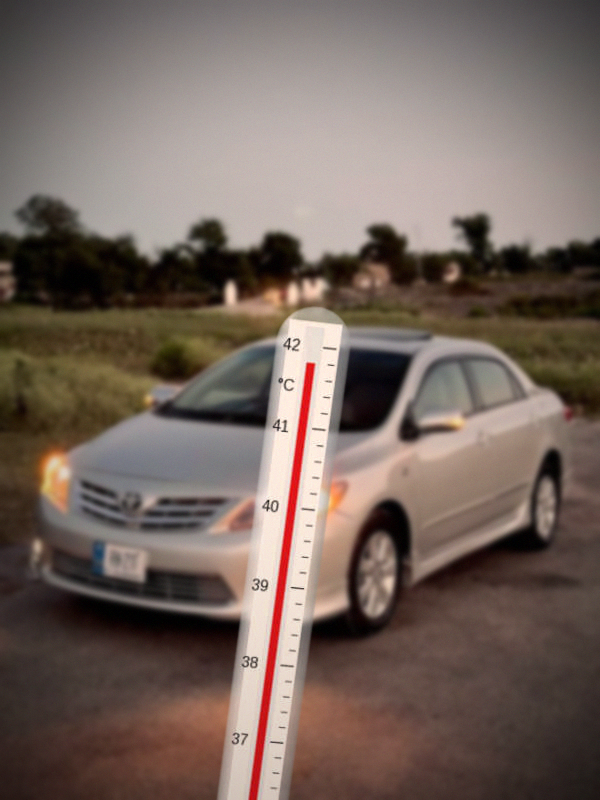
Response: 41.8 °C
